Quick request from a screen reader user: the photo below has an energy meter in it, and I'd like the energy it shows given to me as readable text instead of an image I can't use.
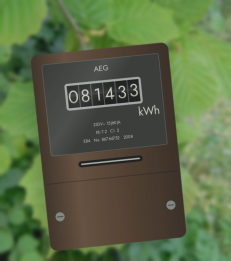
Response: 81433 kWh
